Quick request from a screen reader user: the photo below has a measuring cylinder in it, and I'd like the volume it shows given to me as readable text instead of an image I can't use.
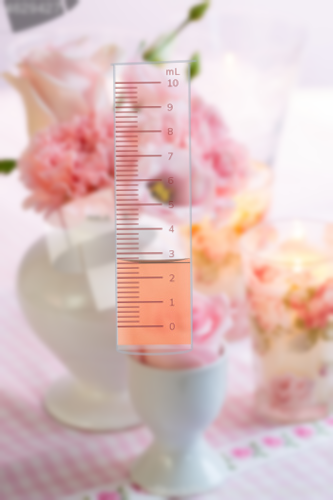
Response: 2.6 mL
